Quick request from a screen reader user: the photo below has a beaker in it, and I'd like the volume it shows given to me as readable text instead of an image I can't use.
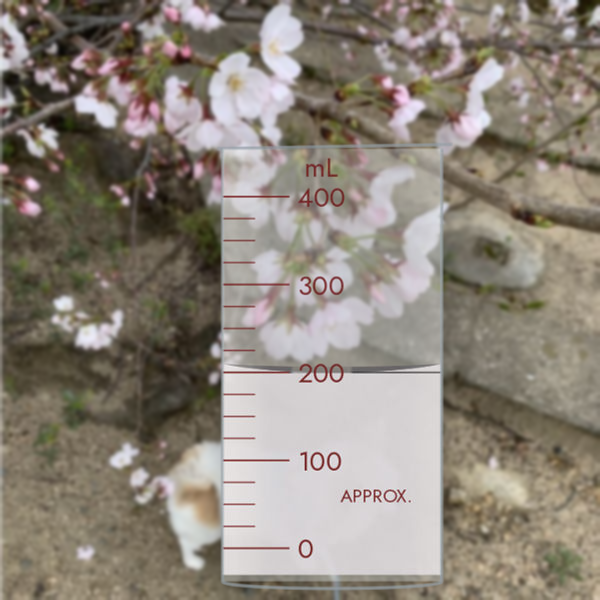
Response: 200 mL
